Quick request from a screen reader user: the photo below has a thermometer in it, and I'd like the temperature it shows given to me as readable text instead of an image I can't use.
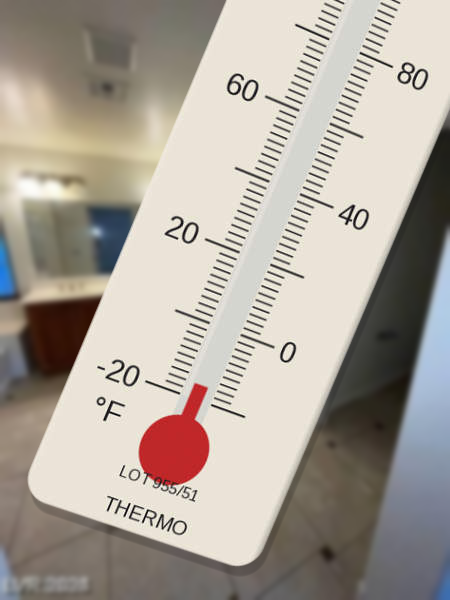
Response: -16 °F
